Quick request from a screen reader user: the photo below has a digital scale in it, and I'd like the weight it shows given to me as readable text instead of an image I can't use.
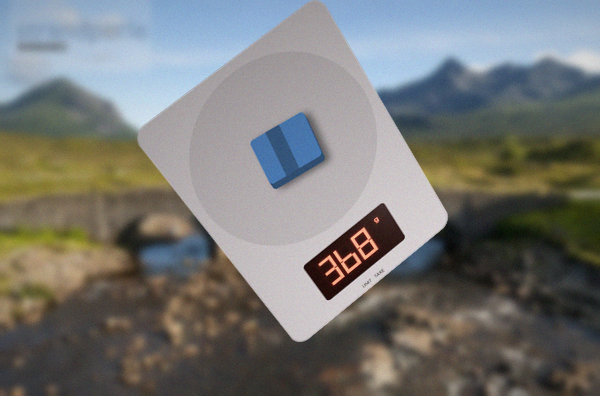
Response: 368 g
